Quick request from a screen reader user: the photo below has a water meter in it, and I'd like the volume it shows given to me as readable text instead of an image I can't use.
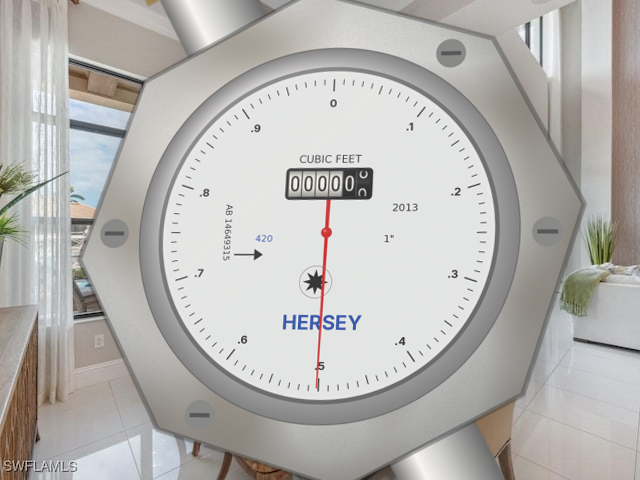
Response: 8.50 ft³
